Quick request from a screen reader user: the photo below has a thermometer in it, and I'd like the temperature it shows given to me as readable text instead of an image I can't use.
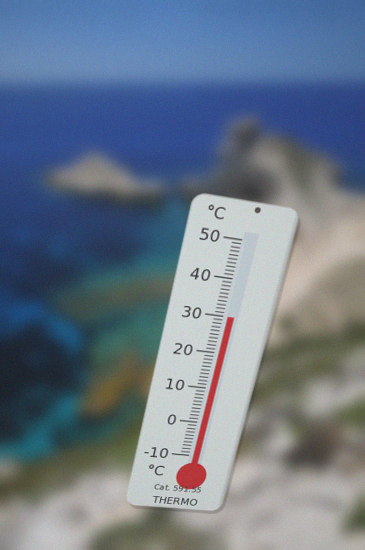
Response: 30 °C
